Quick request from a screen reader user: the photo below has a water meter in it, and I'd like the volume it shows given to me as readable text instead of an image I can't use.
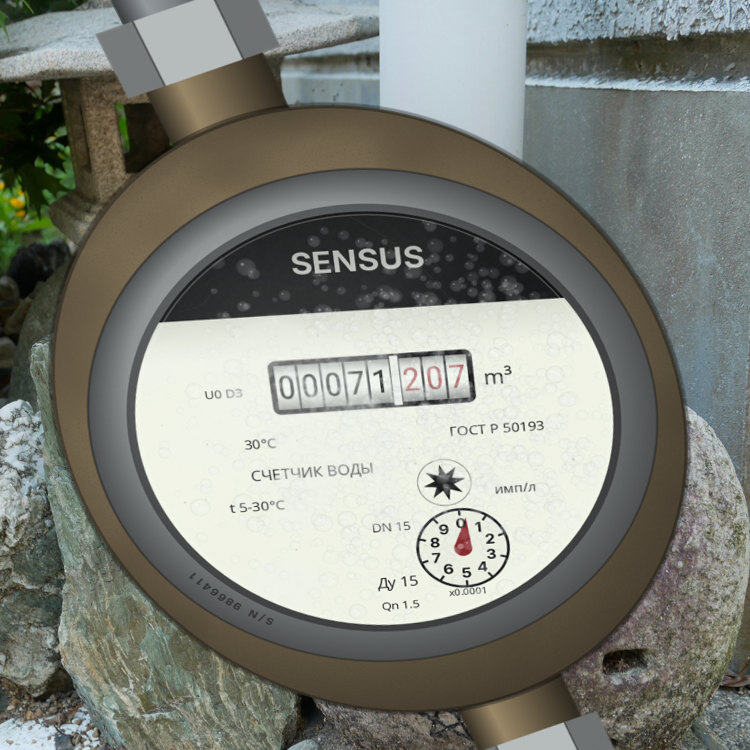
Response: 71.2070 m³
